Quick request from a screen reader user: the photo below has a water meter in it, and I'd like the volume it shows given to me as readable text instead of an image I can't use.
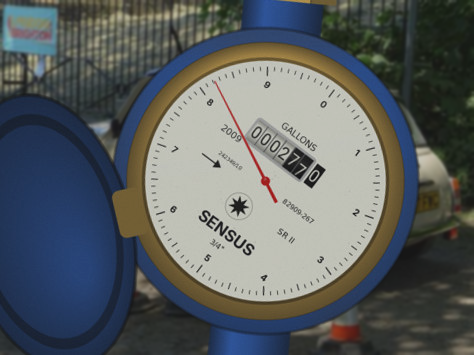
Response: 2768.2 gal
